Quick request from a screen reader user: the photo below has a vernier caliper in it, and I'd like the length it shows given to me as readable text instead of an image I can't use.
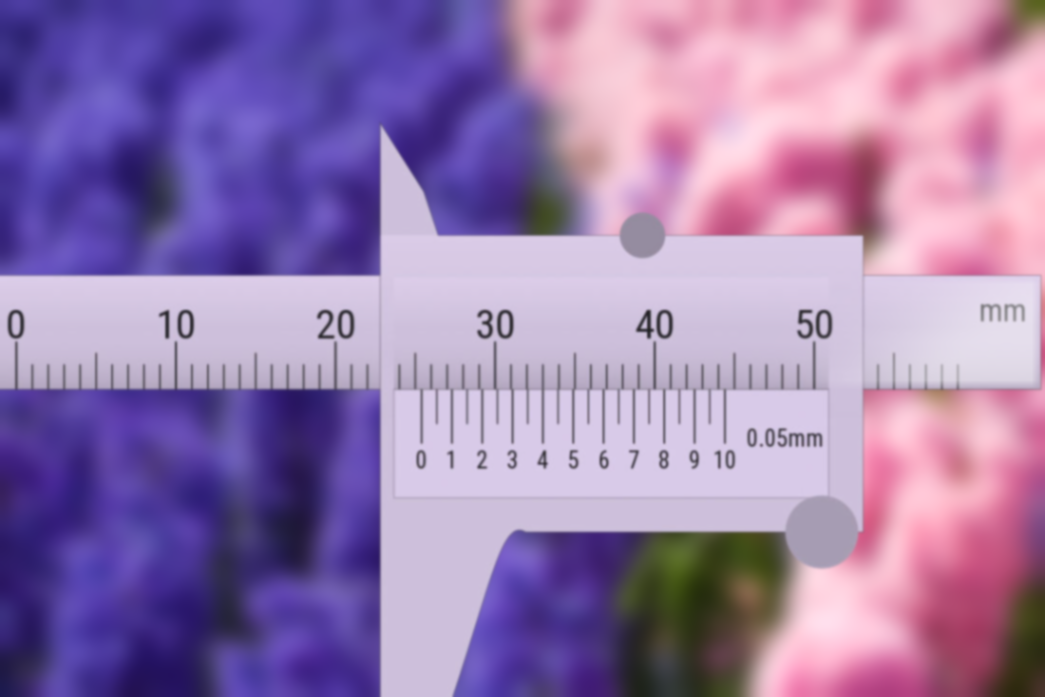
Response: 25.4 mm
